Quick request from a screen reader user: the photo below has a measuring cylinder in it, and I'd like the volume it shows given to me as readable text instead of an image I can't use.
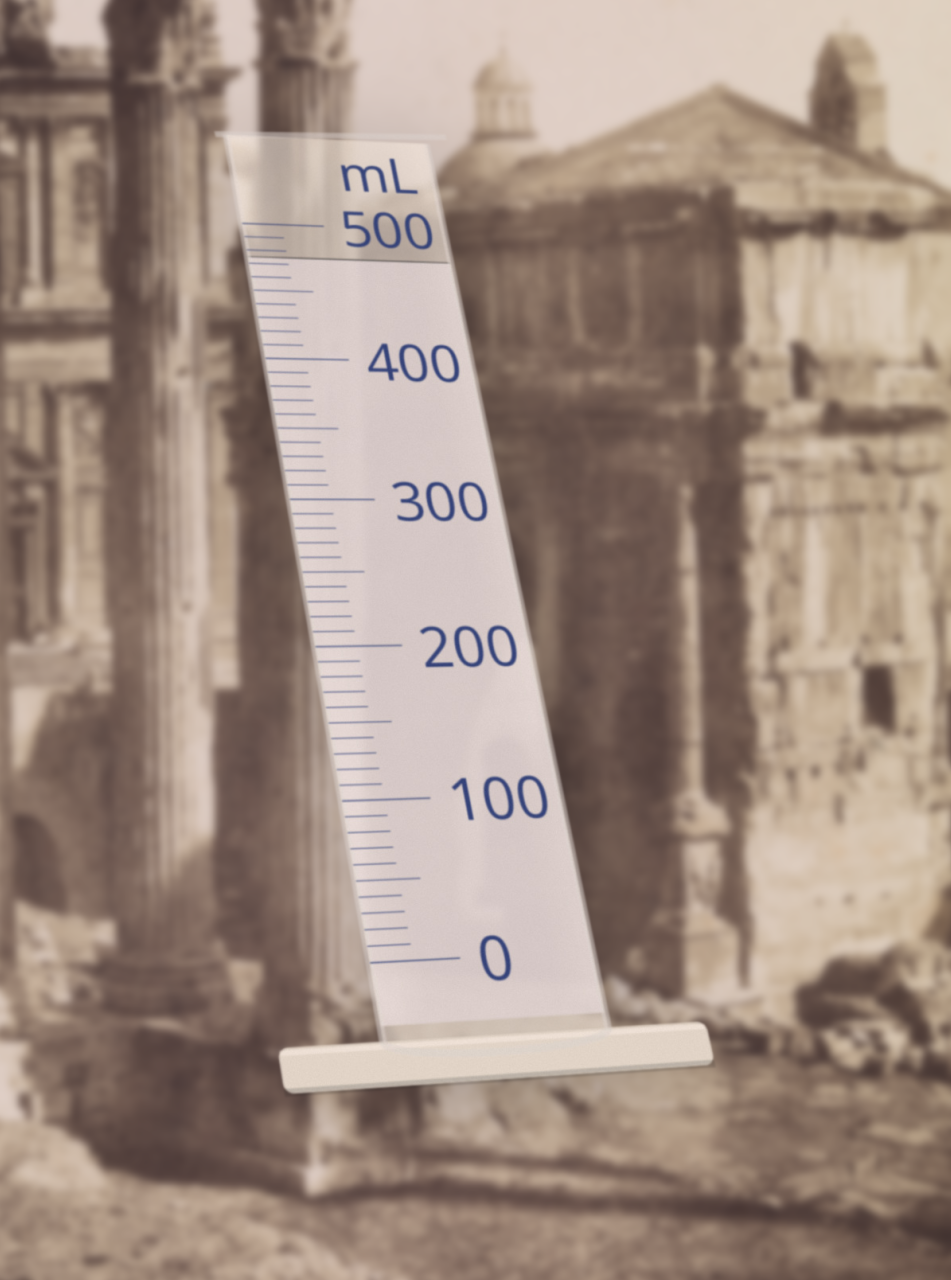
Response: 475 mL
